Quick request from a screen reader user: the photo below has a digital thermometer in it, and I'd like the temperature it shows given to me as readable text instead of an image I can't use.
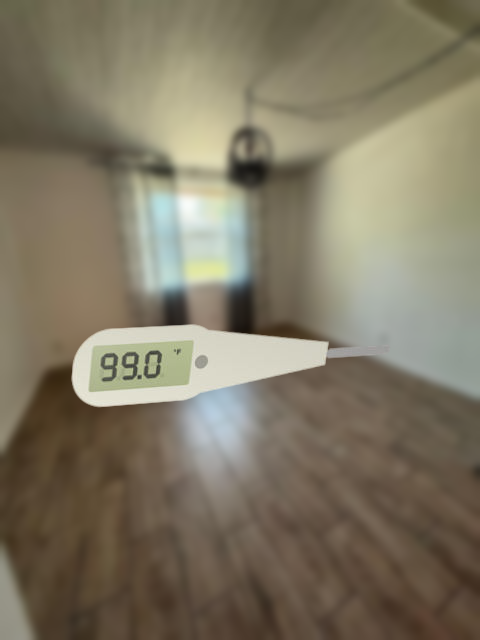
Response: 99.0 °F
